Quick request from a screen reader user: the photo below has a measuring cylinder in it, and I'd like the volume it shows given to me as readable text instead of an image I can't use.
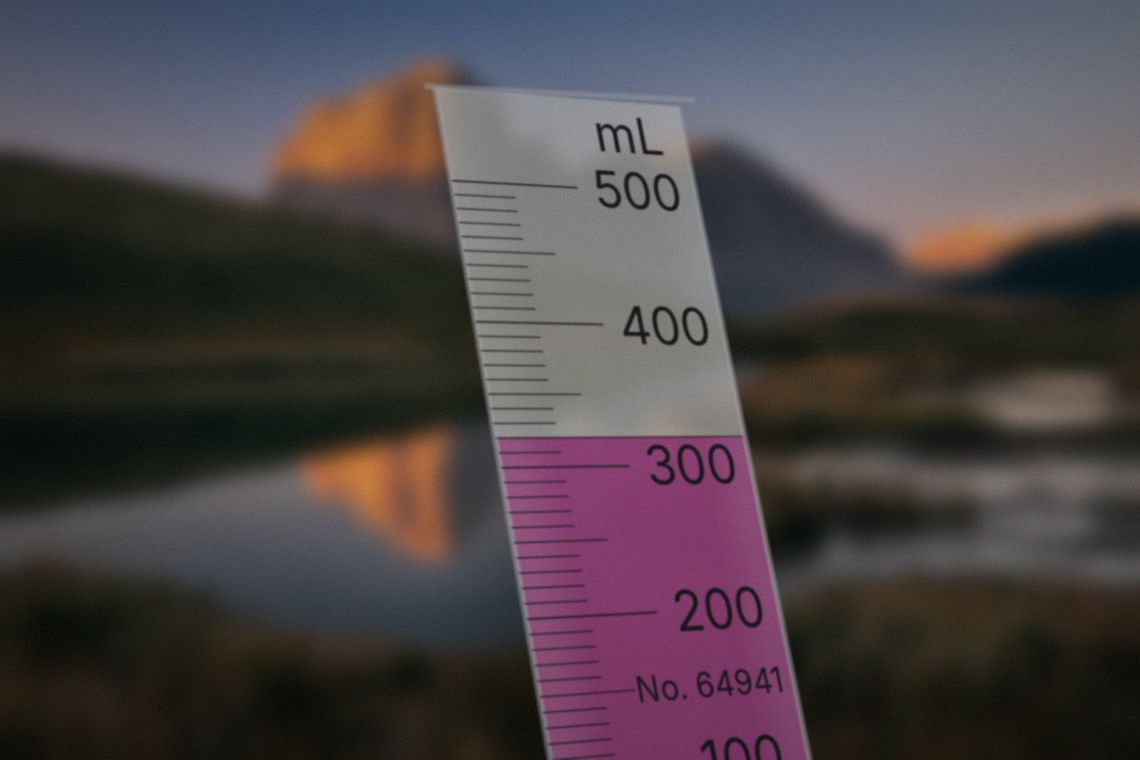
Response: 320 mL
